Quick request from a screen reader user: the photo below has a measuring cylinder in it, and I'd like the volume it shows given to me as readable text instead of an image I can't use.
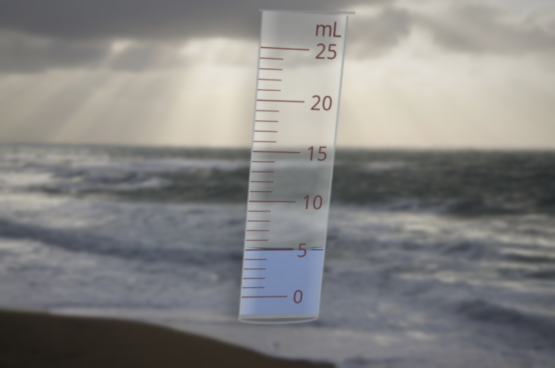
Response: 5 mL
